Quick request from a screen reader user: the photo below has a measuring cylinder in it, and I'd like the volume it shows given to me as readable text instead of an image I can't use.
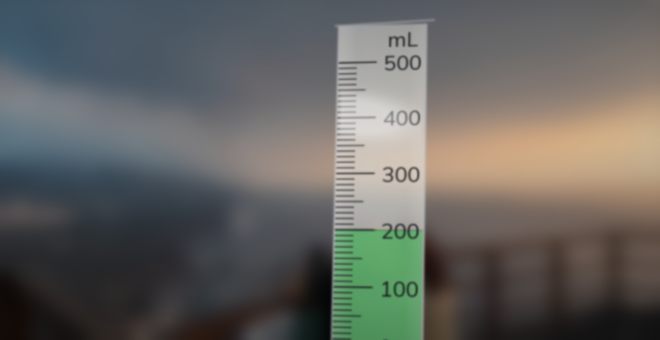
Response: 200 mL
